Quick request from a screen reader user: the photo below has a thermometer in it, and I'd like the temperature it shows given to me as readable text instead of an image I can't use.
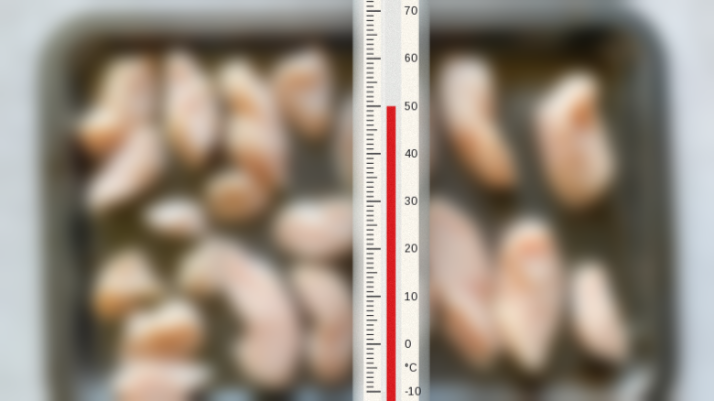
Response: 50 °C
